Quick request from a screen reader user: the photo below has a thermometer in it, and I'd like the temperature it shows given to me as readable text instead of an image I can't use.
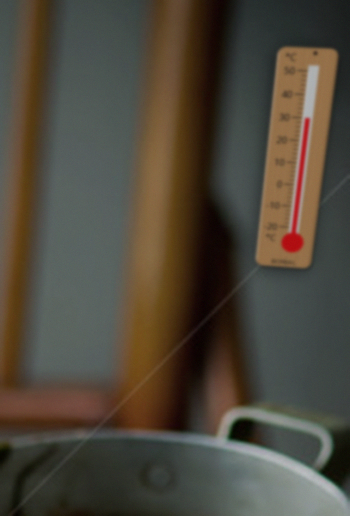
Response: 30 °C
